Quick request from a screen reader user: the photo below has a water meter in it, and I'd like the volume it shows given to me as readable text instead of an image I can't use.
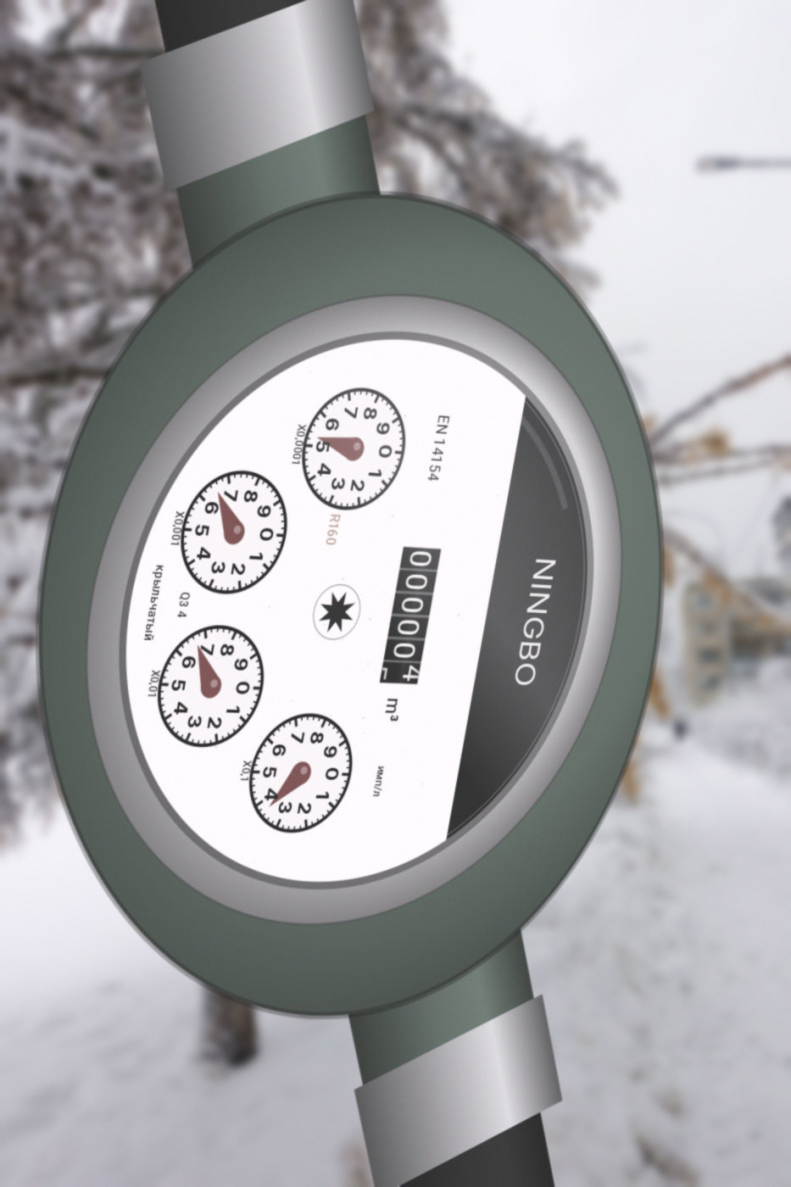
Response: 4.3665 m³
